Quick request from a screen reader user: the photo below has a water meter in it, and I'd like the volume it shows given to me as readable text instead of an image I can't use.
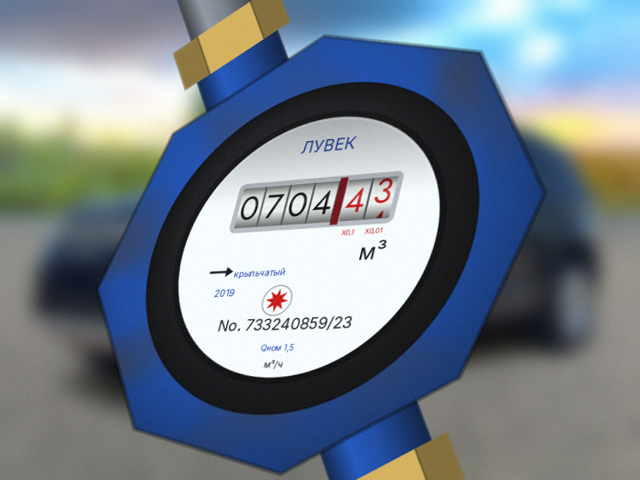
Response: 704.43 m³
